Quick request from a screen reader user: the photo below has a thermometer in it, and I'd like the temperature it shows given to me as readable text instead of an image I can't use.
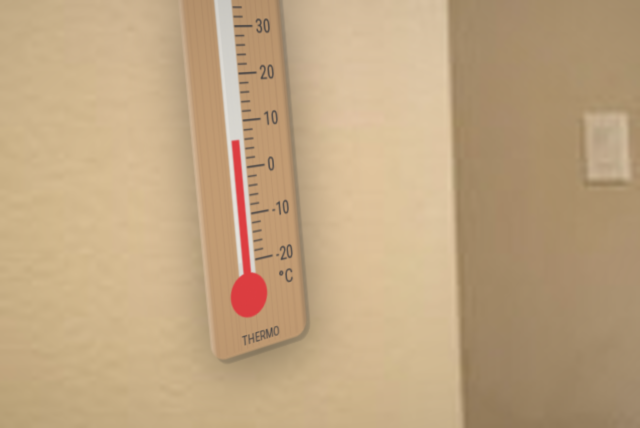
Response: 6 °C
